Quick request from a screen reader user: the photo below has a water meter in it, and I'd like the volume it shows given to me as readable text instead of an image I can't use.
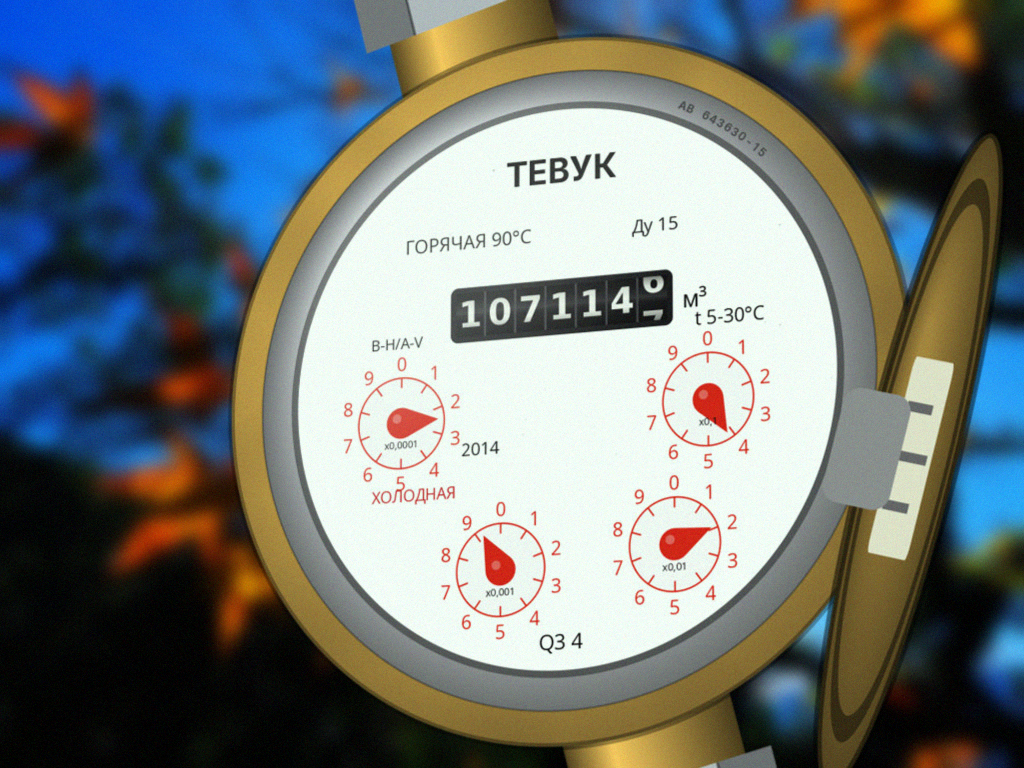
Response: 1071146.4192 m³
